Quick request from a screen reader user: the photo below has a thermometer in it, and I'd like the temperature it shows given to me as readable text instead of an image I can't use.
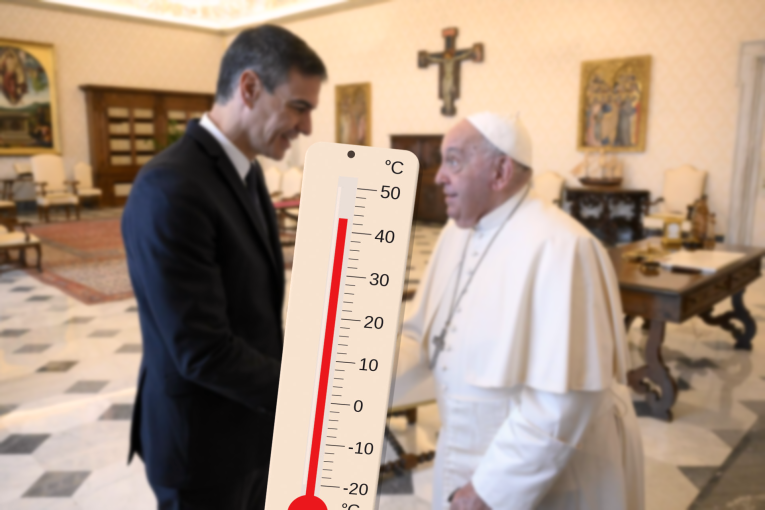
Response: 43 °C
